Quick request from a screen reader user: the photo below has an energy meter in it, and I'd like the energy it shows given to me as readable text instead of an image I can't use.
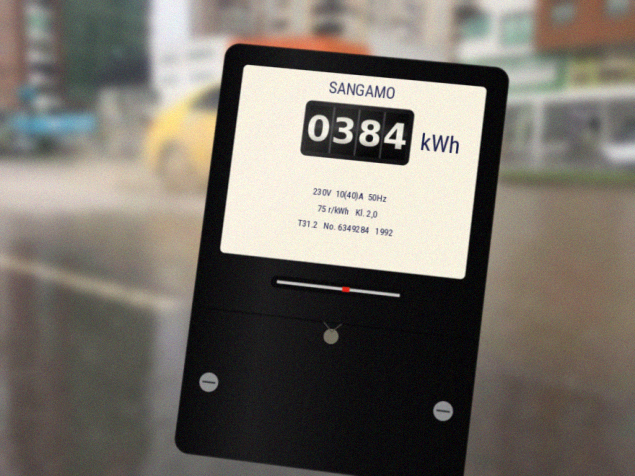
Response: 384 kWh
